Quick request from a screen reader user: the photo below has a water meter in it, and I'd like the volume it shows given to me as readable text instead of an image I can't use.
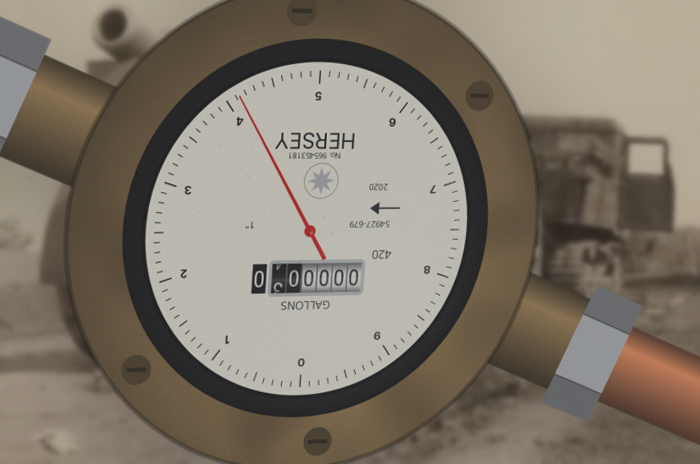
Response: 34.1 gal
